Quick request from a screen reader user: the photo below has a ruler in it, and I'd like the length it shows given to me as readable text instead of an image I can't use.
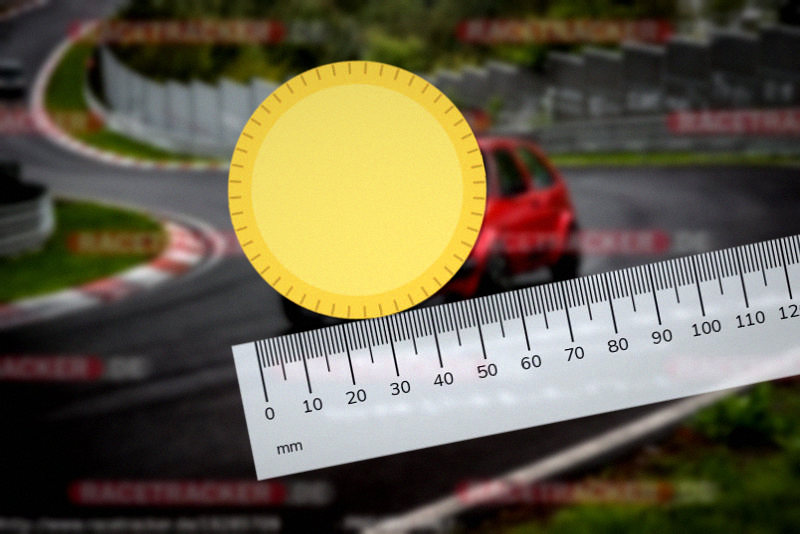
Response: 58 mm
